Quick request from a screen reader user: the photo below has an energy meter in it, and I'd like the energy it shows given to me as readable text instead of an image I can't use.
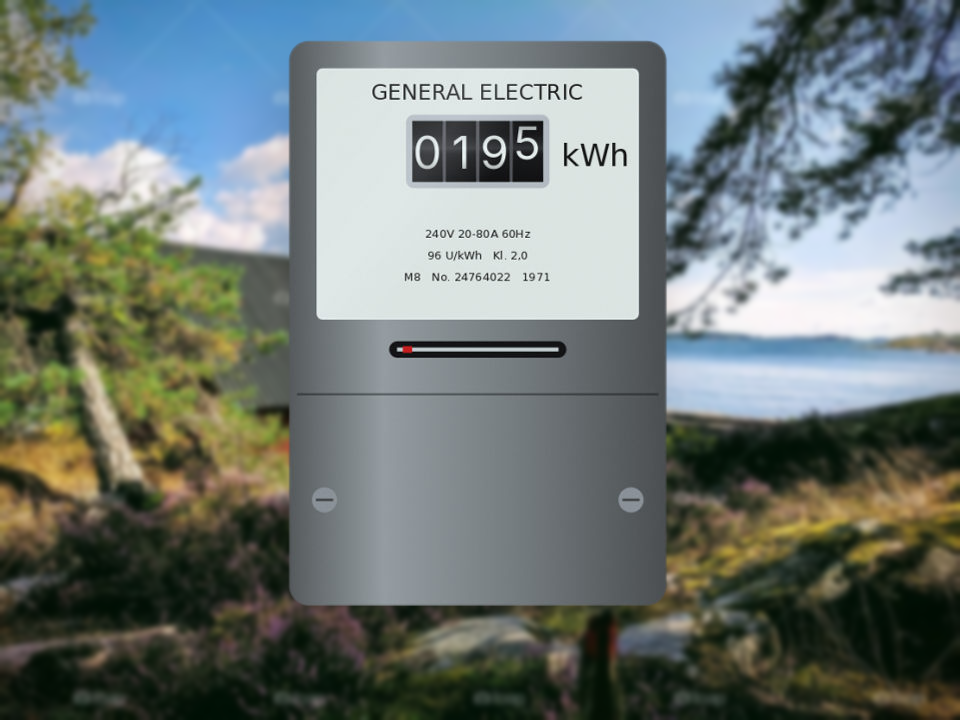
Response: 195 kWh
